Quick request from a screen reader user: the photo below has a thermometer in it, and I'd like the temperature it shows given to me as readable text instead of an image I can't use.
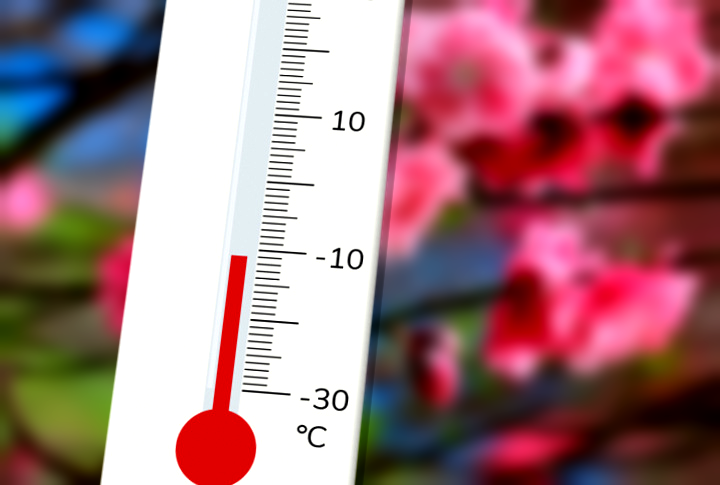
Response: -11 °C
